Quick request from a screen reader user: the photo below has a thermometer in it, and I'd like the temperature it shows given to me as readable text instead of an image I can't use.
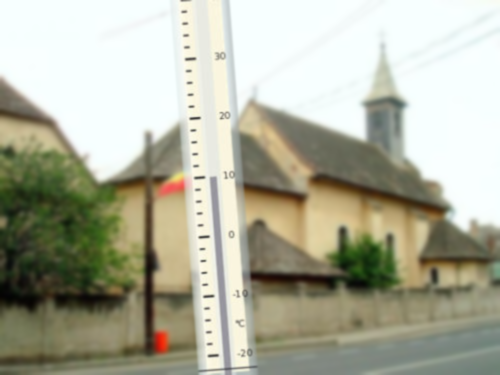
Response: 10 °C
